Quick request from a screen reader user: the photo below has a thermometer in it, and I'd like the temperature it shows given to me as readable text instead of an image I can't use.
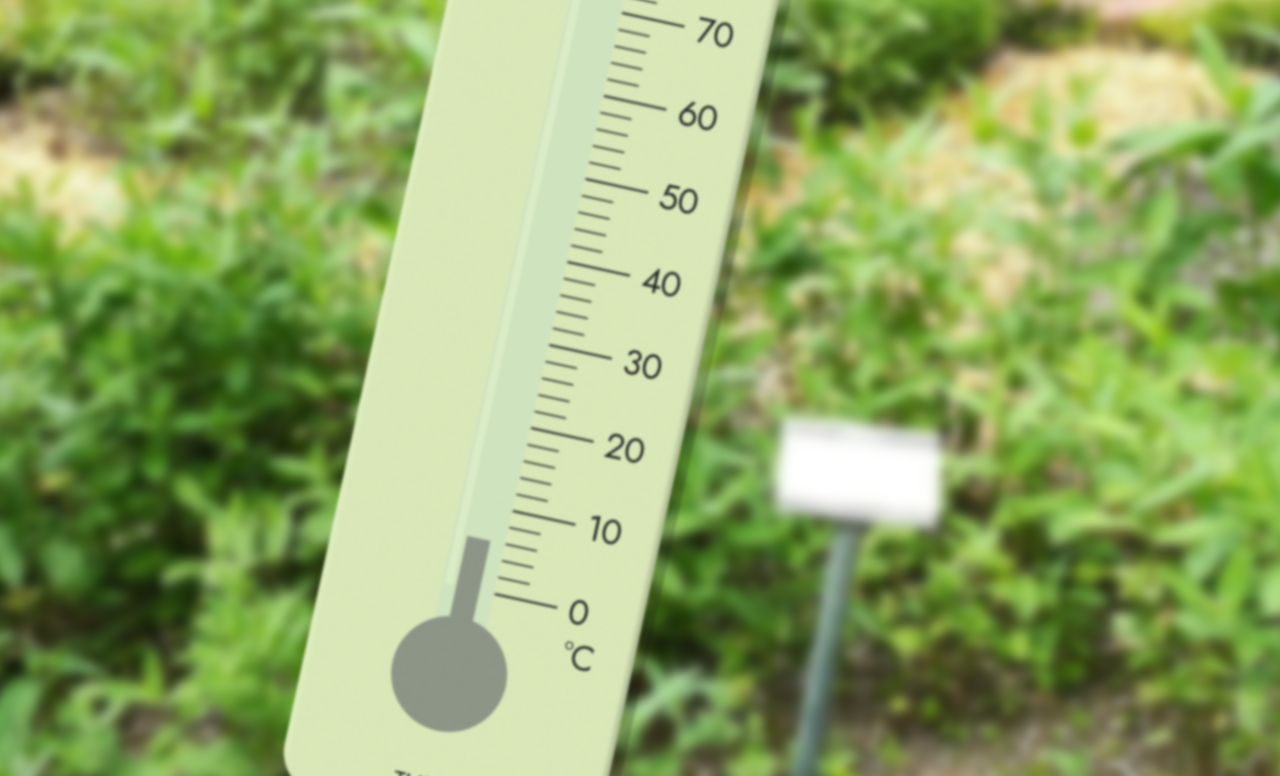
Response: 6 °C
